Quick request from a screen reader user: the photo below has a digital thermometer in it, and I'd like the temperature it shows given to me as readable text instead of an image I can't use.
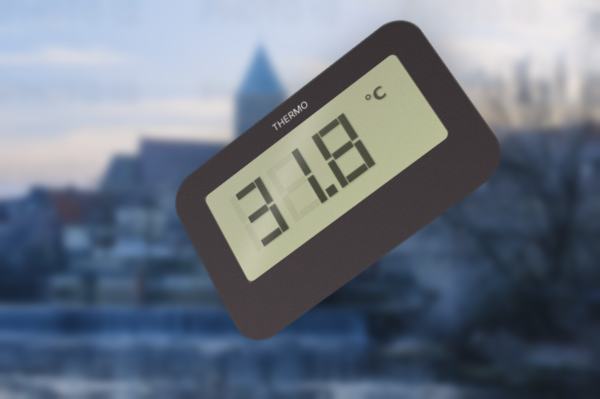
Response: 31.8 °C
